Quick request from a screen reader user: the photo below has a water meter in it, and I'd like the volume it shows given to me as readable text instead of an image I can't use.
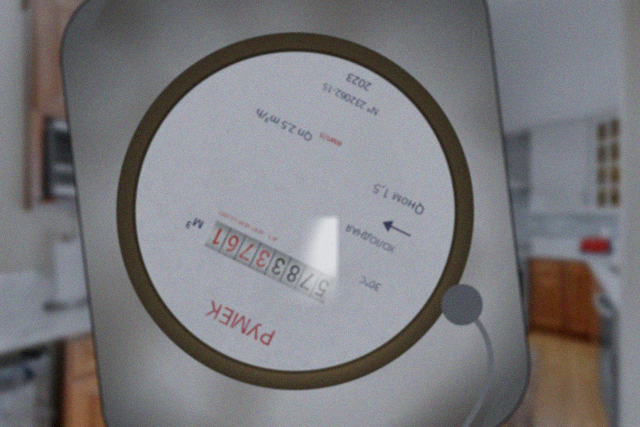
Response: 5783.3761 m³
